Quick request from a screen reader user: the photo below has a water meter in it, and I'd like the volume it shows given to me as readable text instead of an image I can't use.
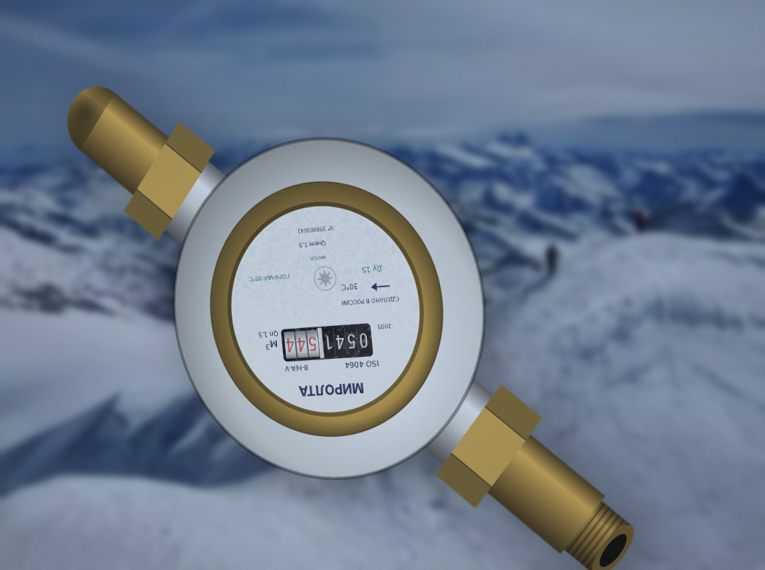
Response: 541.544 m³
